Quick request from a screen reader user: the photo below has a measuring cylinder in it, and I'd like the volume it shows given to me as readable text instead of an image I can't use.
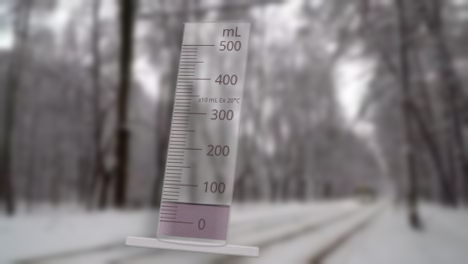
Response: 50 mL
